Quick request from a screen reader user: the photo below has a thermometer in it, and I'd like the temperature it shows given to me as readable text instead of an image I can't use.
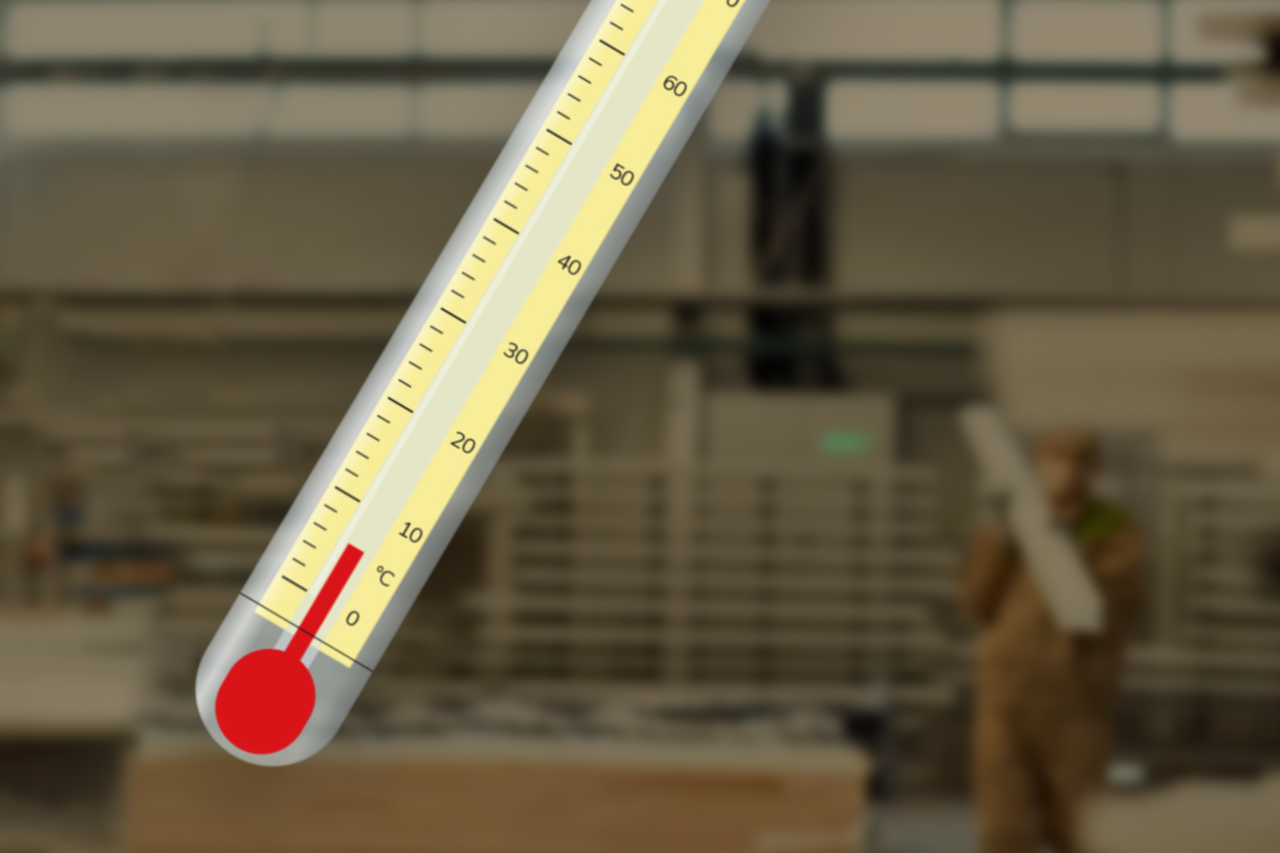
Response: 6 °C
